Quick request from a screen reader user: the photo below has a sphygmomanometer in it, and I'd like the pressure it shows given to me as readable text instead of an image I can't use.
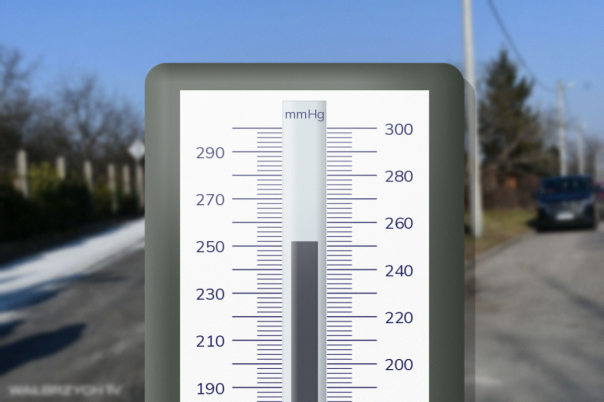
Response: 252 mmHg
